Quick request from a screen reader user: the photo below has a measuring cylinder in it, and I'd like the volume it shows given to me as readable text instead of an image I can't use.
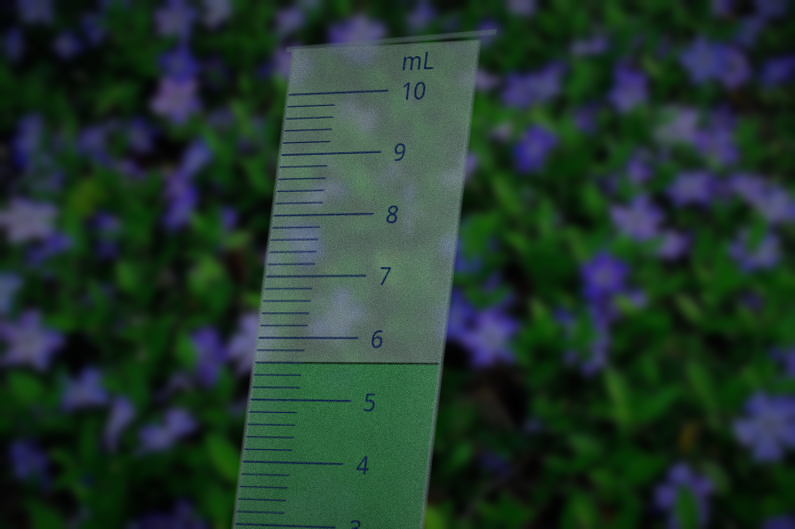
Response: 5.6 mL
